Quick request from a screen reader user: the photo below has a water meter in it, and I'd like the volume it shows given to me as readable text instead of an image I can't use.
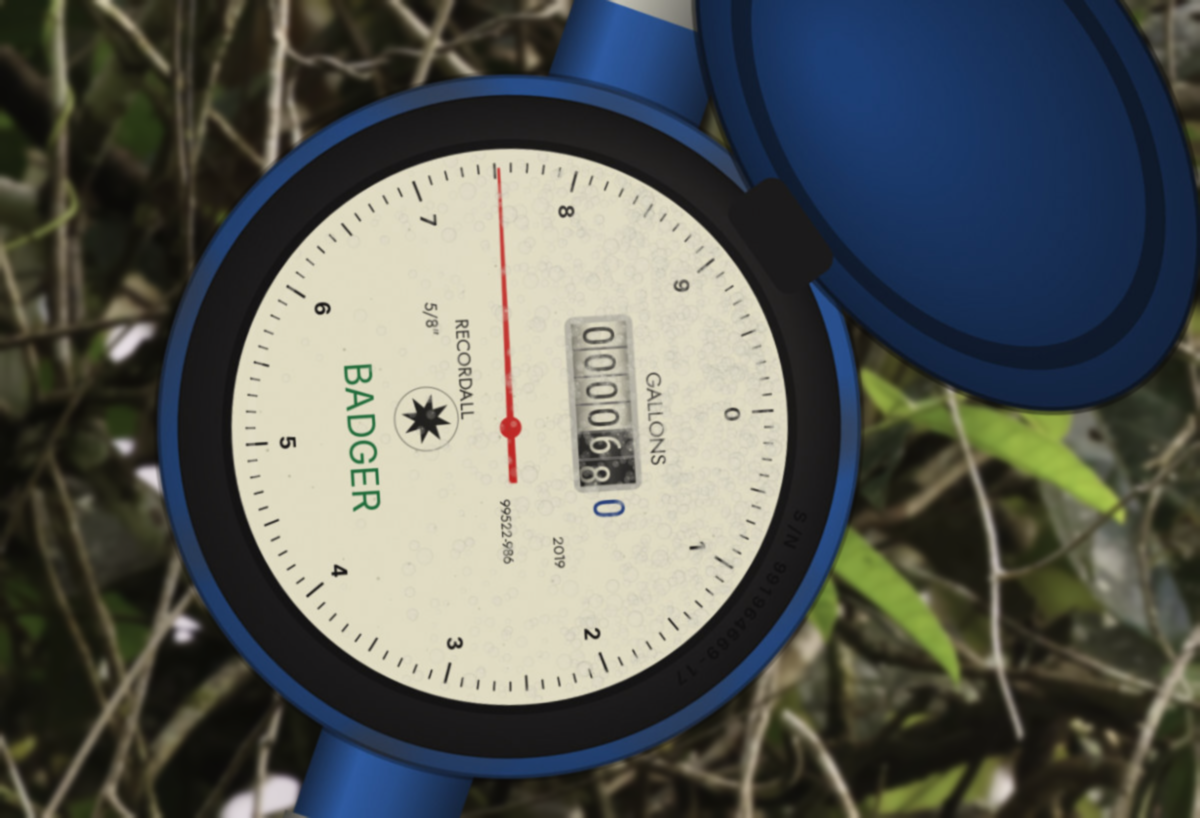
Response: 677.5 gal
